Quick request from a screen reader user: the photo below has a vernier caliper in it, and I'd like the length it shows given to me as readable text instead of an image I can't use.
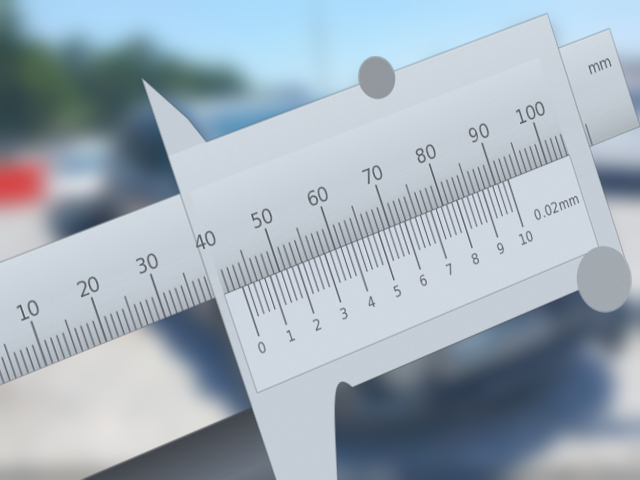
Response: 43.4 mm
